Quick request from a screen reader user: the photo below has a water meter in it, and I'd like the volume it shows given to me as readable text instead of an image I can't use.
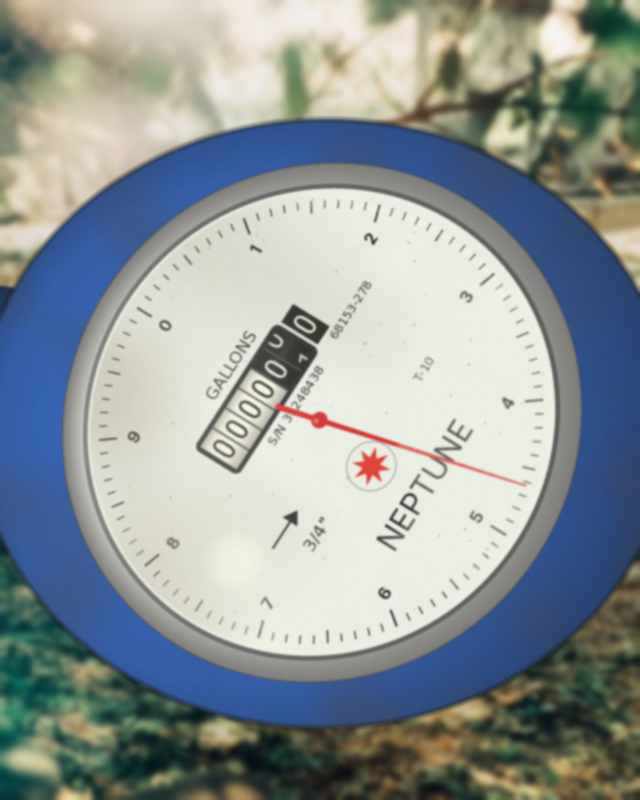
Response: 4.6 gal
